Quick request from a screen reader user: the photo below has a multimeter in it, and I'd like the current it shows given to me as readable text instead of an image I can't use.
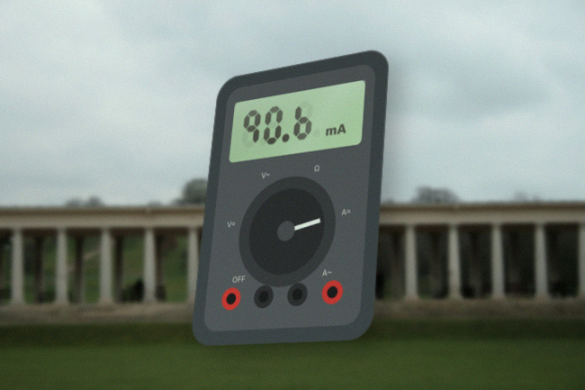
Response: 90.6 mA
